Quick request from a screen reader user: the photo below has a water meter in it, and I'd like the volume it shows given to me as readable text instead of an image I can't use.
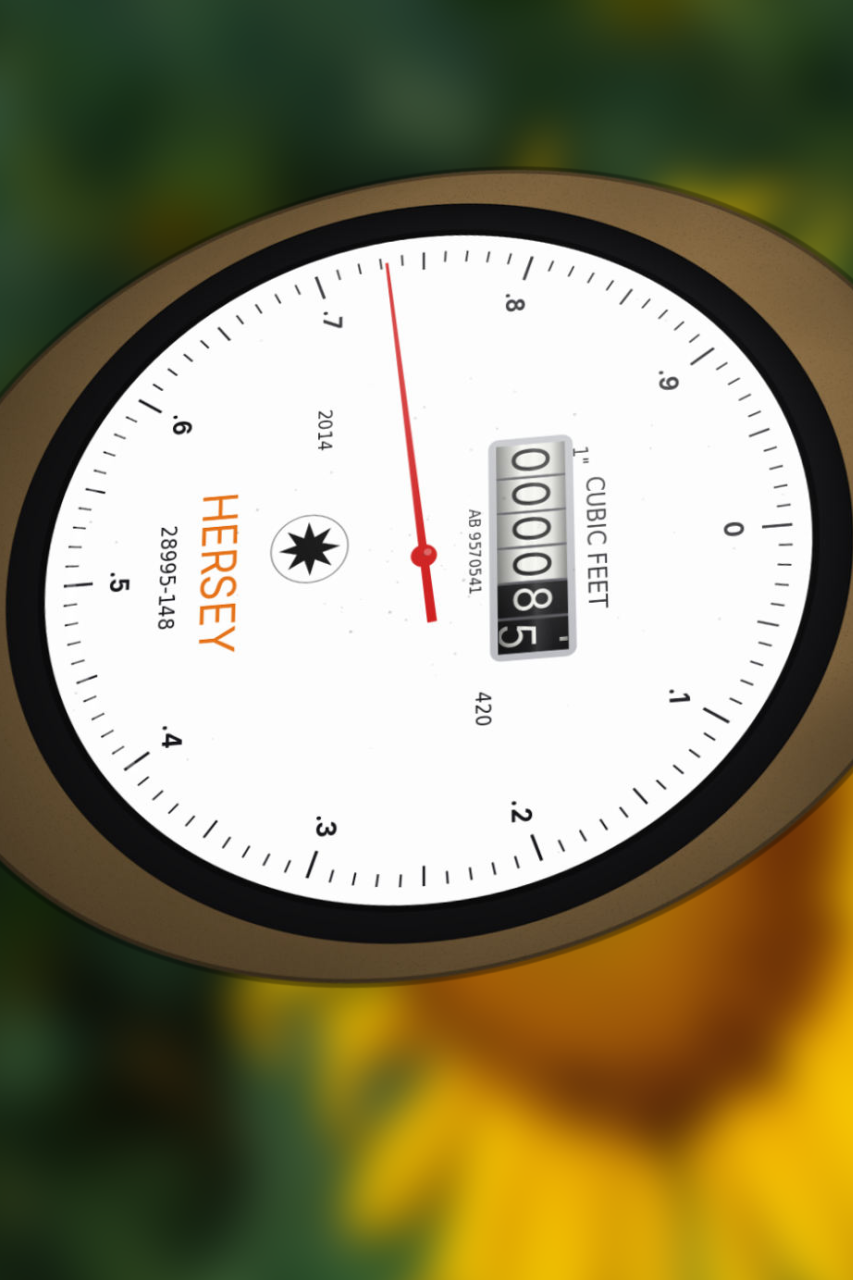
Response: 84.73 ft³
